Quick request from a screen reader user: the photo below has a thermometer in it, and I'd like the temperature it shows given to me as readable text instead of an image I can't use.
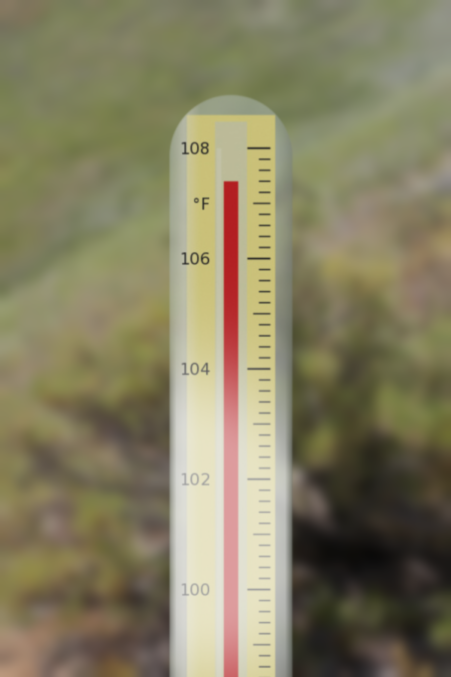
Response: 107.4 °F
